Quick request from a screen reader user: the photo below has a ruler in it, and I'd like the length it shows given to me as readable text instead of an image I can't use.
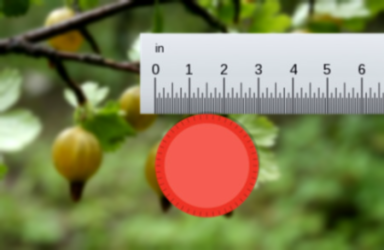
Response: 3 in
